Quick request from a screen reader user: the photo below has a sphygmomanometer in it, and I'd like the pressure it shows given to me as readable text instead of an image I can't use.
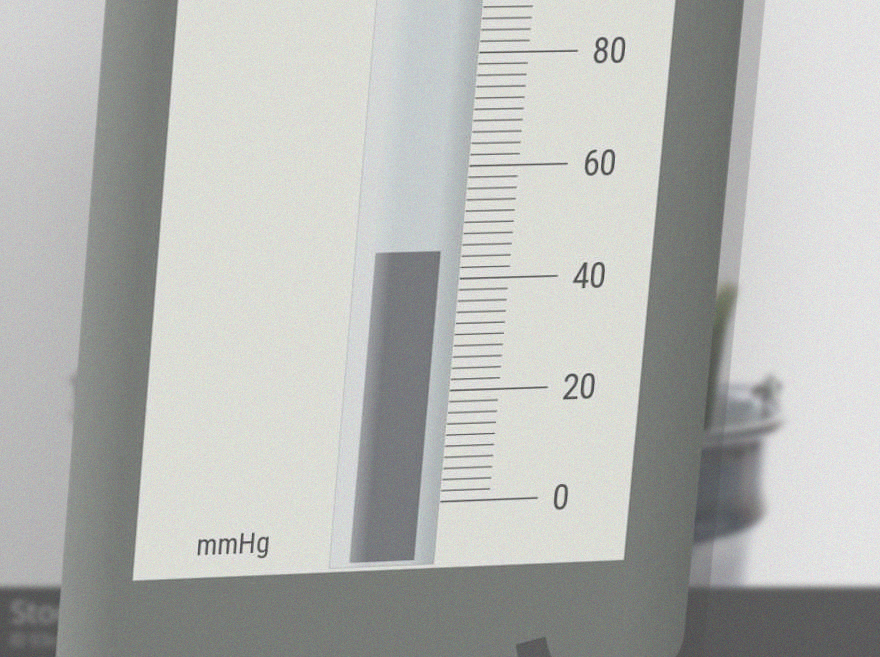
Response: 45 mmHg
